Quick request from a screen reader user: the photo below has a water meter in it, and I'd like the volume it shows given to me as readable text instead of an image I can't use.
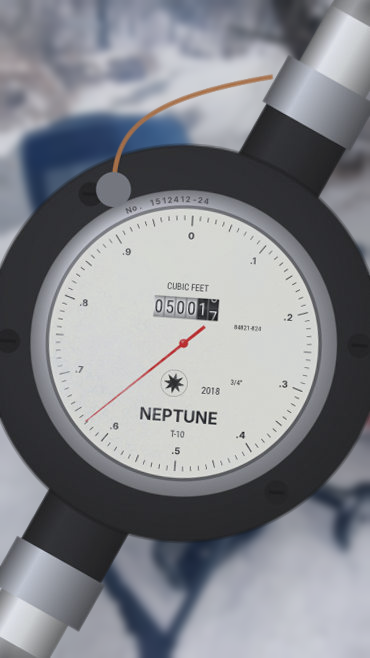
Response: 50016.63 ft³
